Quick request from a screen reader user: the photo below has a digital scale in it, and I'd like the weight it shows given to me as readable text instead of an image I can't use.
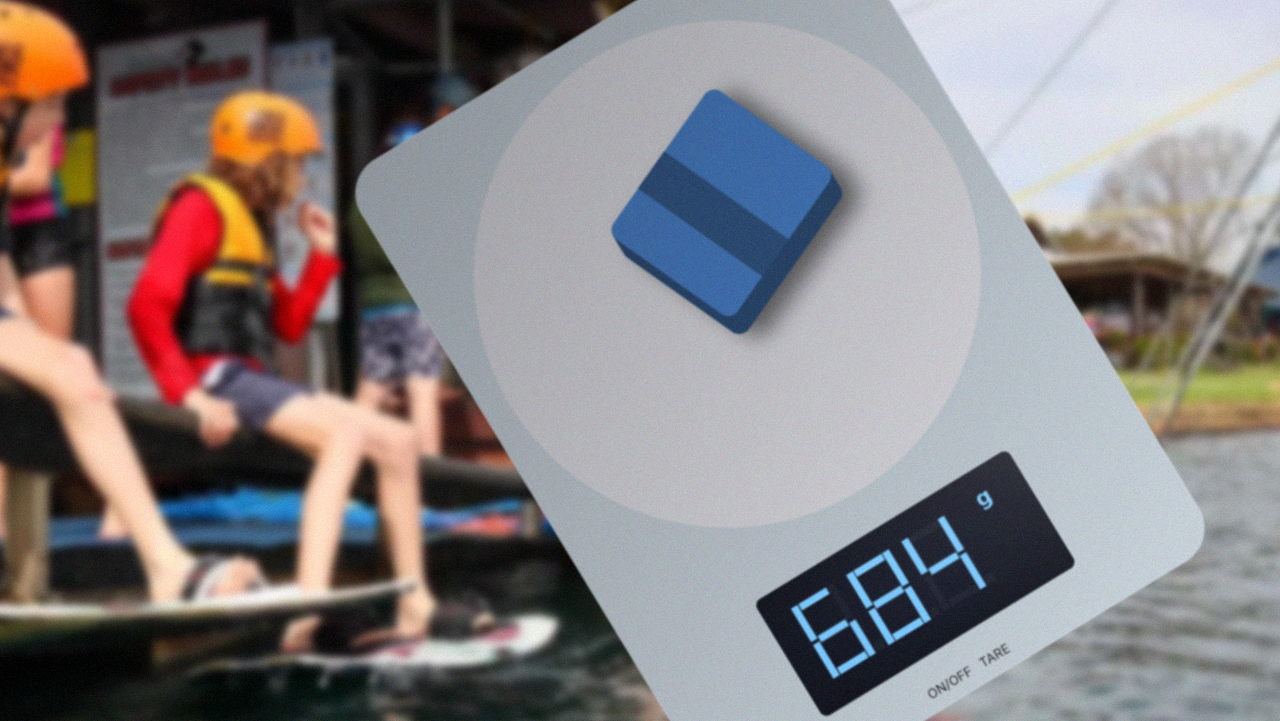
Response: 684 g
